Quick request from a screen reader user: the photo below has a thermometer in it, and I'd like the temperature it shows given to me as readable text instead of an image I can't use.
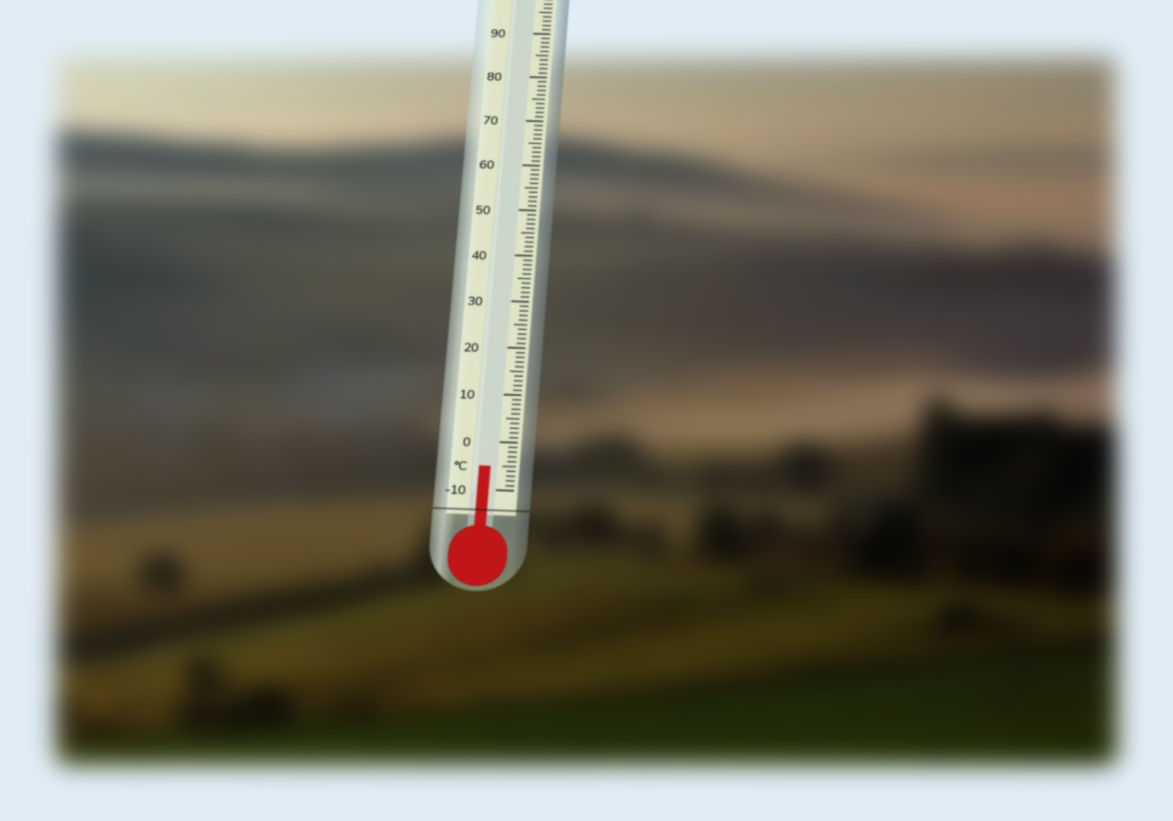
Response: -5 °C
